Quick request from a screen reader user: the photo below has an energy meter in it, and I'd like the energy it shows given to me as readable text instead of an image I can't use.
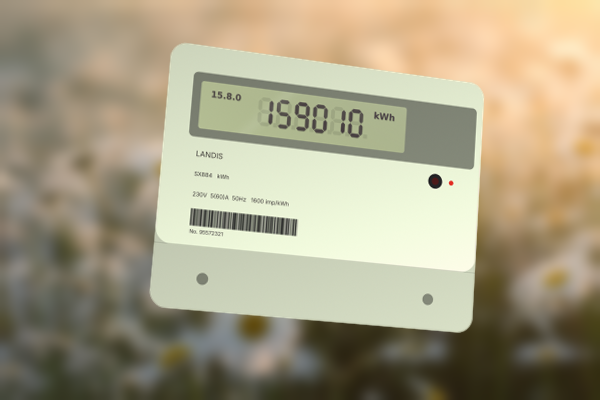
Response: 159010 kWh
